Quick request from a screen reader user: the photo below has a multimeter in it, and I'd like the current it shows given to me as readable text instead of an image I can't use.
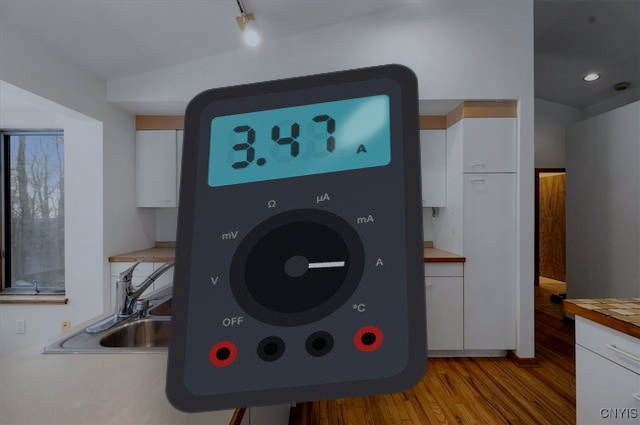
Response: 3.47 A
